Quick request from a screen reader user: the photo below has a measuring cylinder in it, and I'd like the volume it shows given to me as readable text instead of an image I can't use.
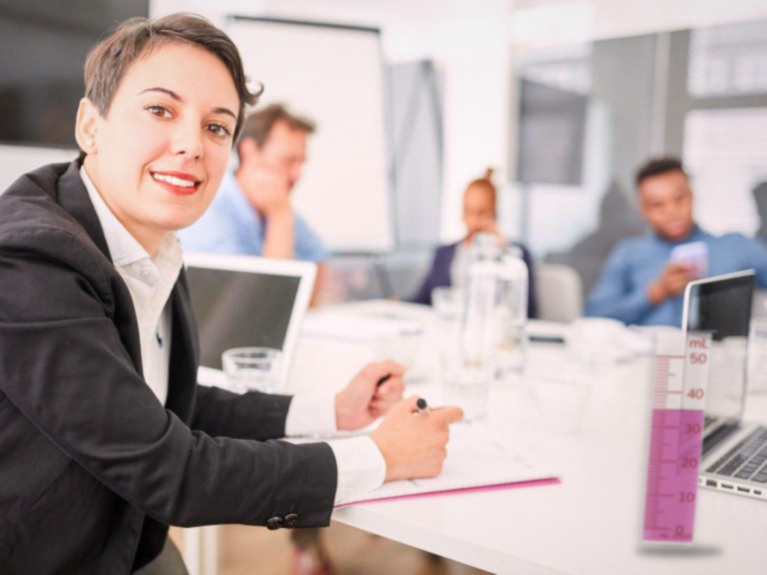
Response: 35 mL
